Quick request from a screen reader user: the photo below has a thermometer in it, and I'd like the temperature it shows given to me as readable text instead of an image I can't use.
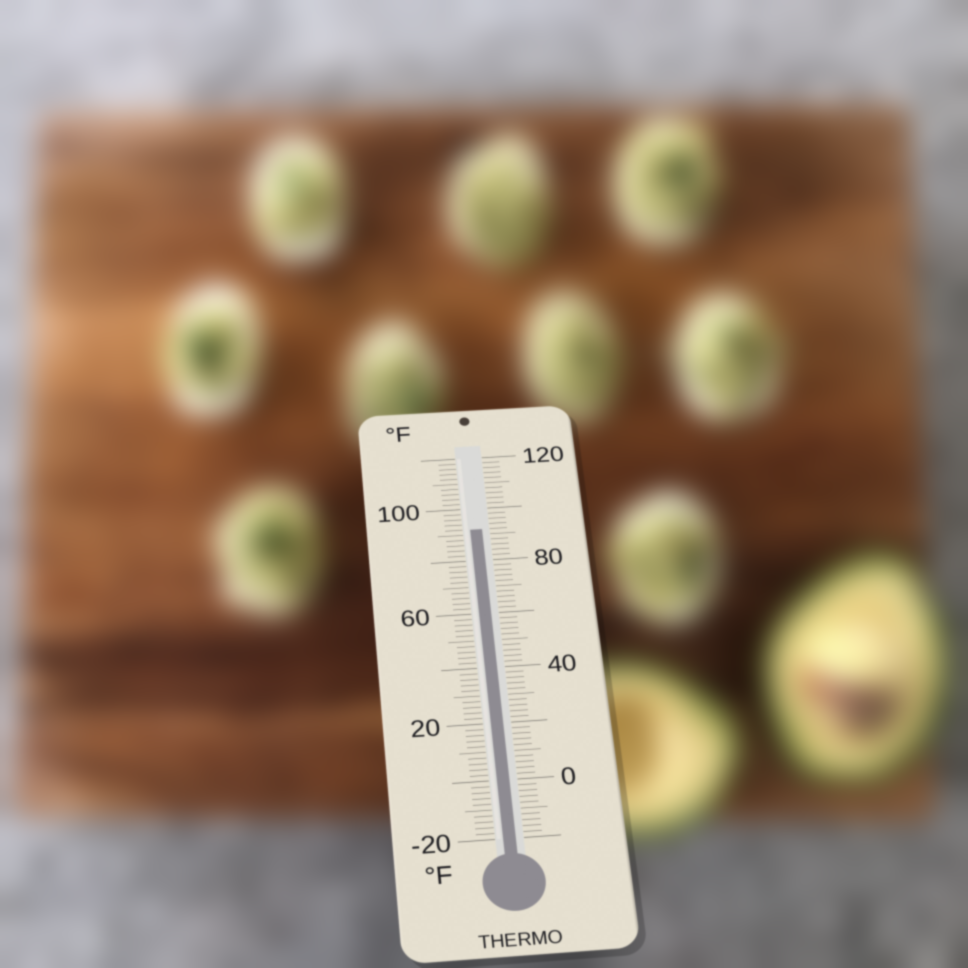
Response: 92 °F
